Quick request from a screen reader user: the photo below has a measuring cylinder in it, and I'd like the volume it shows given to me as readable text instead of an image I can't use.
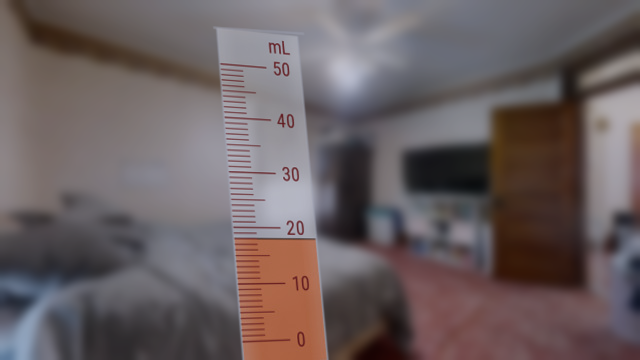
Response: 18 mL
